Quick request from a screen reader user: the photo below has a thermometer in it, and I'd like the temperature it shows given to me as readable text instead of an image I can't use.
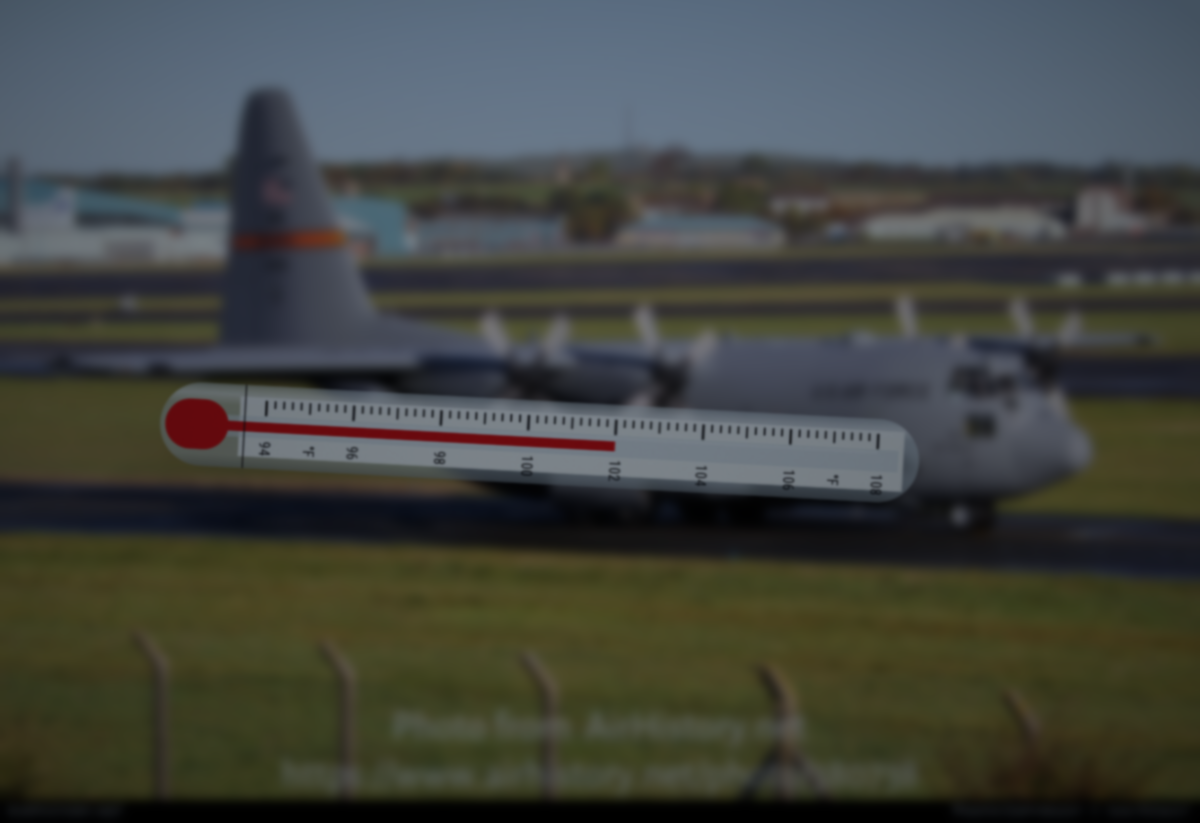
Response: 102 °F
